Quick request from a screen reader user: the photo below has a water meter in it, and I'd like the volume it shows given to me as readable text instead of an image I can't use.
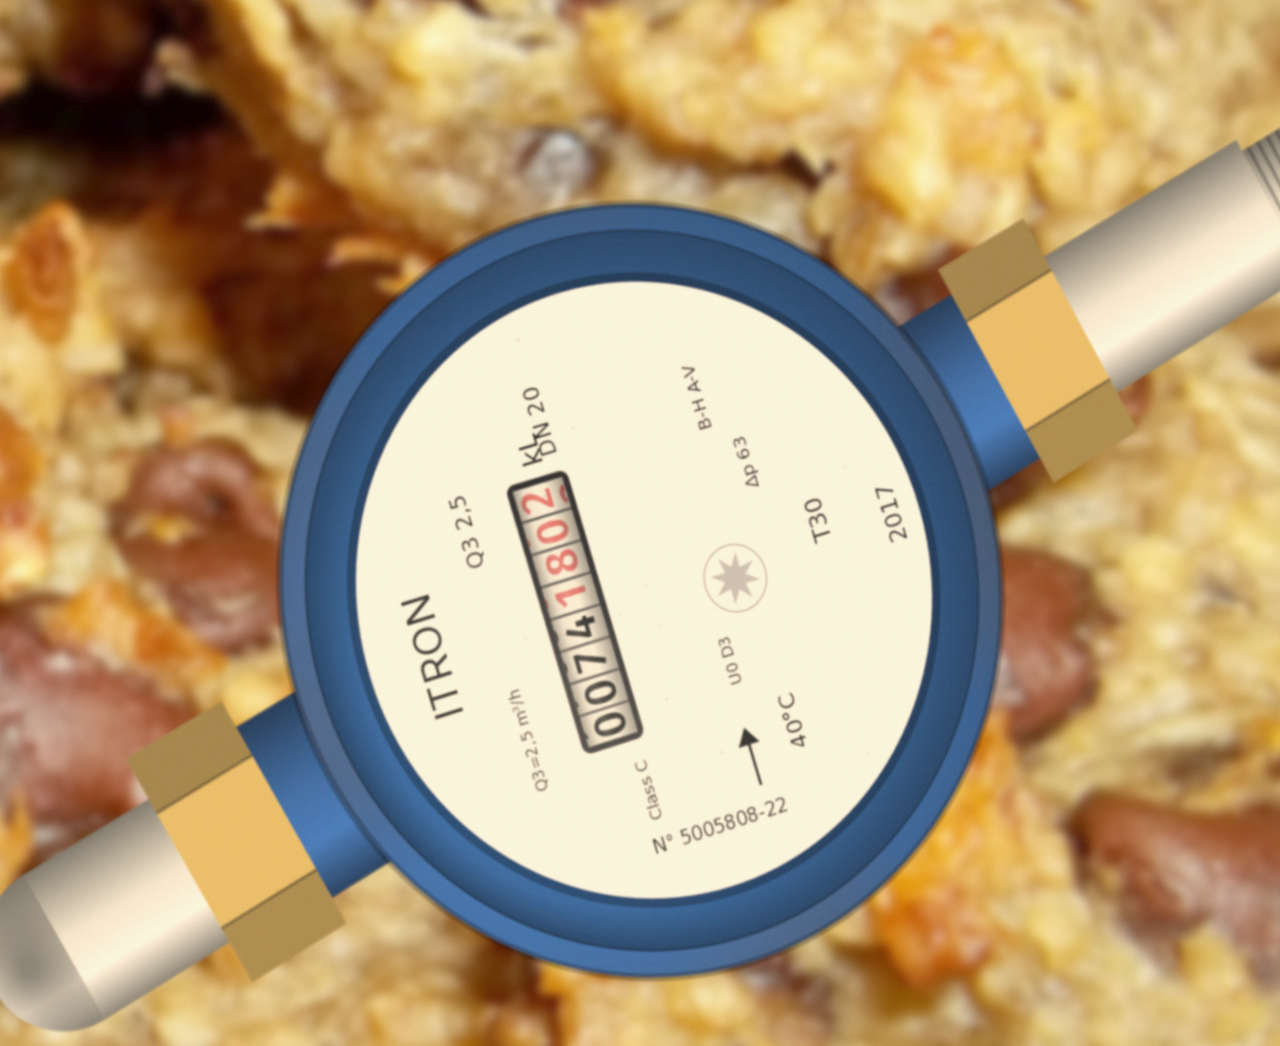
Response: 74.1802 kL
